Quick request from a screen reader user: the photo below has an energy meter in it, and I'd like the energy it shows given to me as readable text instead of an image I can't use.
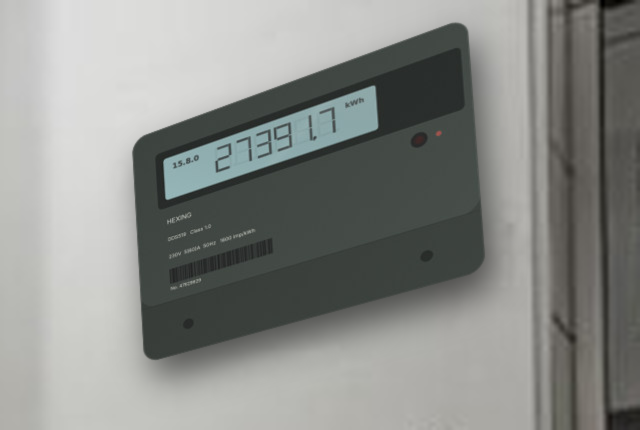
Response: 27391.7 kWh
